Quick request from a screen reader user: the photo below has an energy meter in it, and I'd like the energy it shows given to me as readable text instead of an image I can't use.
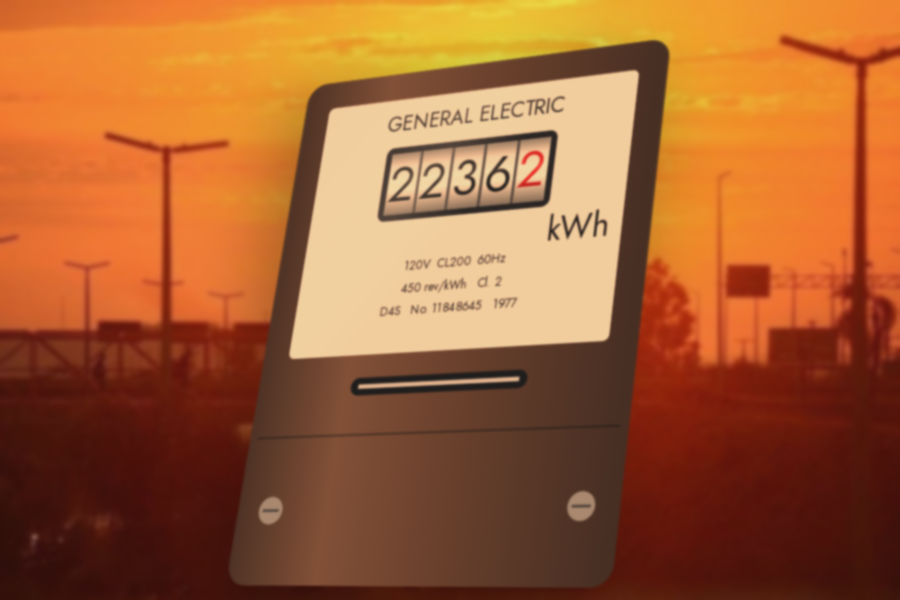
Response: 2236.2 kWh
